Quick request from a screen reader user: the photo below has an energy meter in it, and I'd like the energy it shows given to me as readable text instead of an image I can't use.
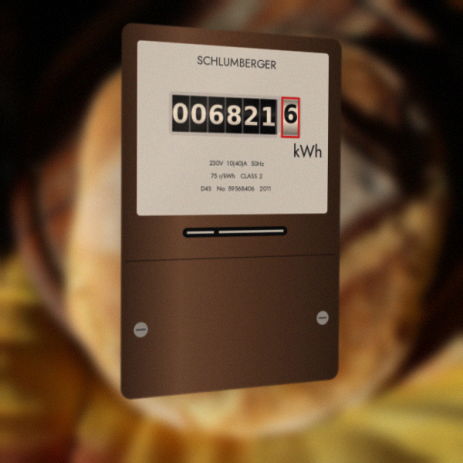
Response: 6821.6 kWh
